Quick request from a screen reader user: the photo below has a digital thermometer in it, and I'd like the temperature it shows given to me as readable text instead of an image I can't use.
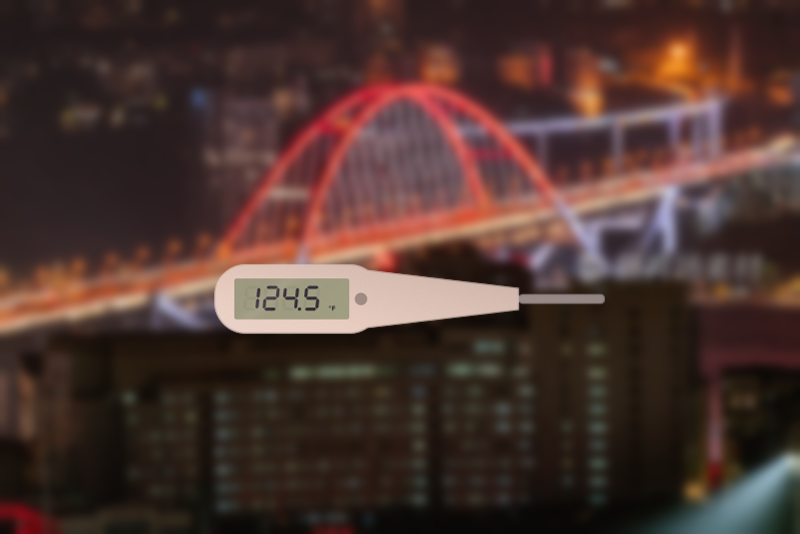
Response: 124.5 °F
